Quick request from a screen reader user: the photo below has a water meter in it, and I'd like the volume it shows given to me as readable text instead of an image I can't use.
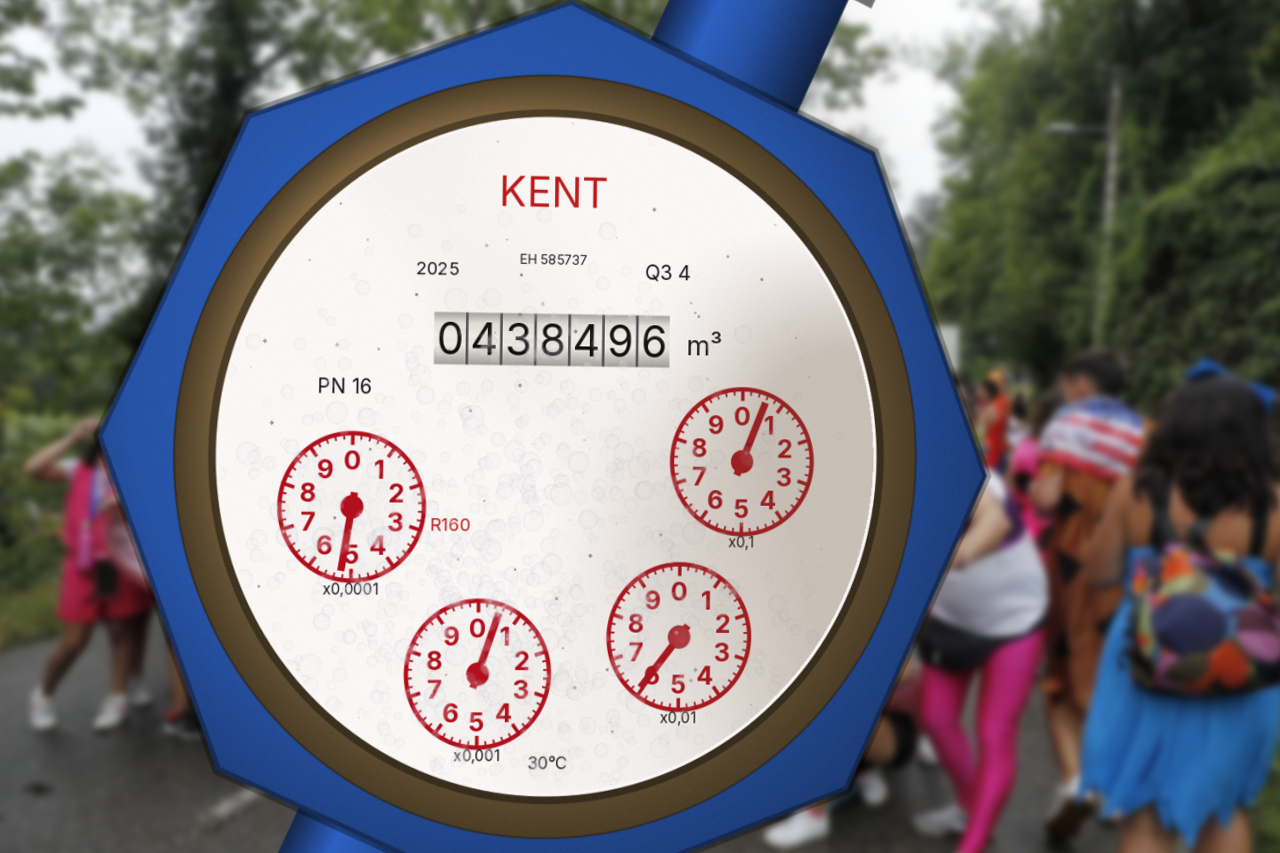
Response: 438496.0605 m³
